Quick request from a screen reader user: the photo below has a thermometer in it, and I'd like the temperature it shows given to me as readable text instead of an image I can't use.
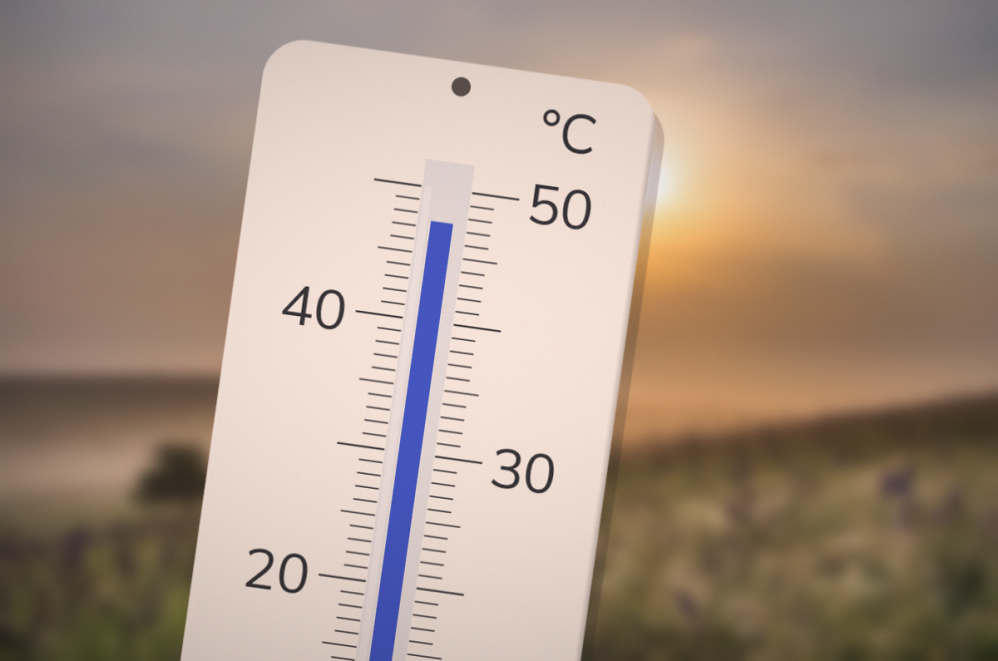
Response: 47.5 °C
